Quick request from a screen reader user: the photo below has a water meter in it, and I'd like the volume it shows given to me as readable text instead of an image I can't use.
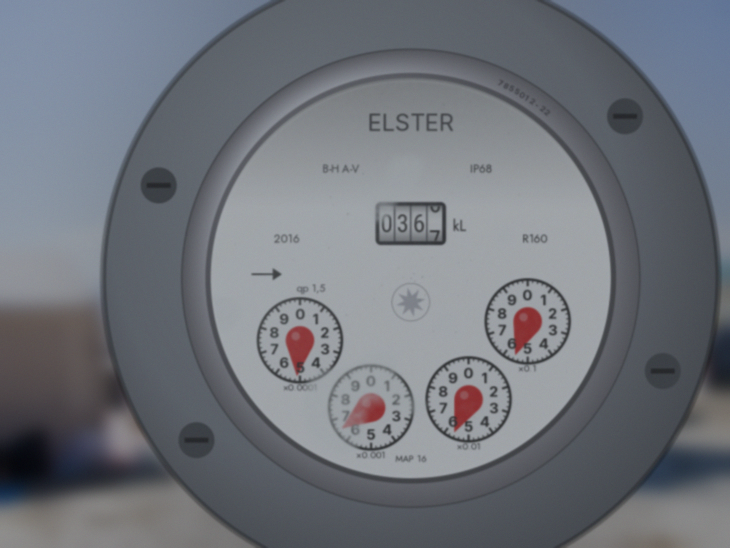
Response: 366.5565 kL
